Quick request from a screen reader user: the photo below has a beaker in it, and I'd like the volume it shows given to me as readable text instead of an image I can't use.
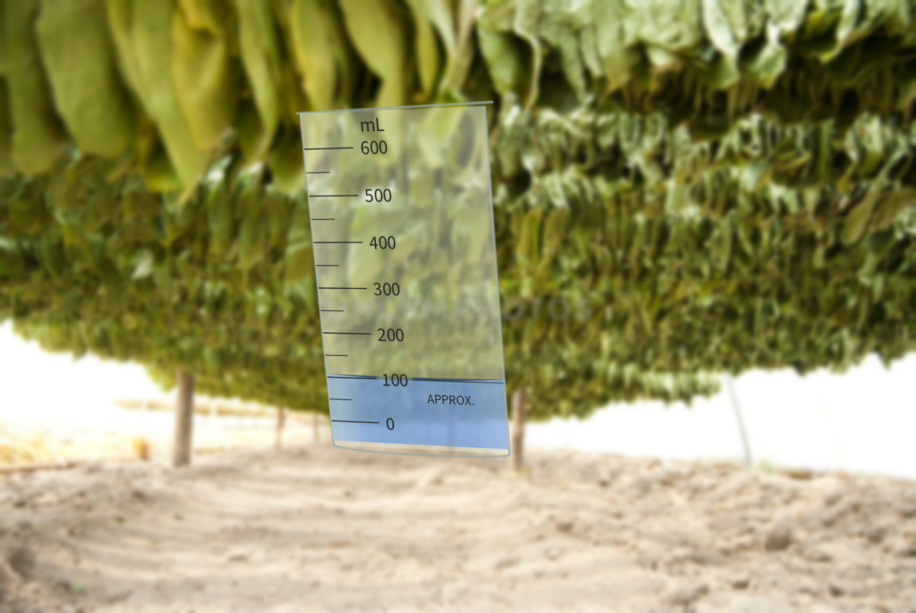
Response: 100 mL
